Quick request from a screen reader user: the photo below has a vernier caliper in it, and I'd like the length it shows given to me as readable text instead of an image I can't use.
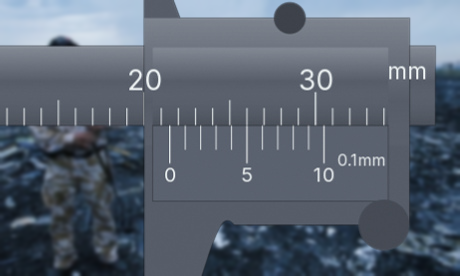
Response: 21.5 mm
